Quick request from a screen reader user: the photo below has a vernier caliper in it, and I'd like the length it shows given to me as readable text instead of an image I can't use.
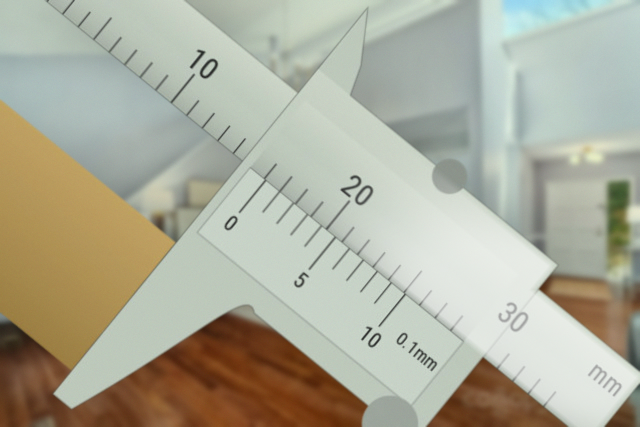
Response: 16.1 mm
